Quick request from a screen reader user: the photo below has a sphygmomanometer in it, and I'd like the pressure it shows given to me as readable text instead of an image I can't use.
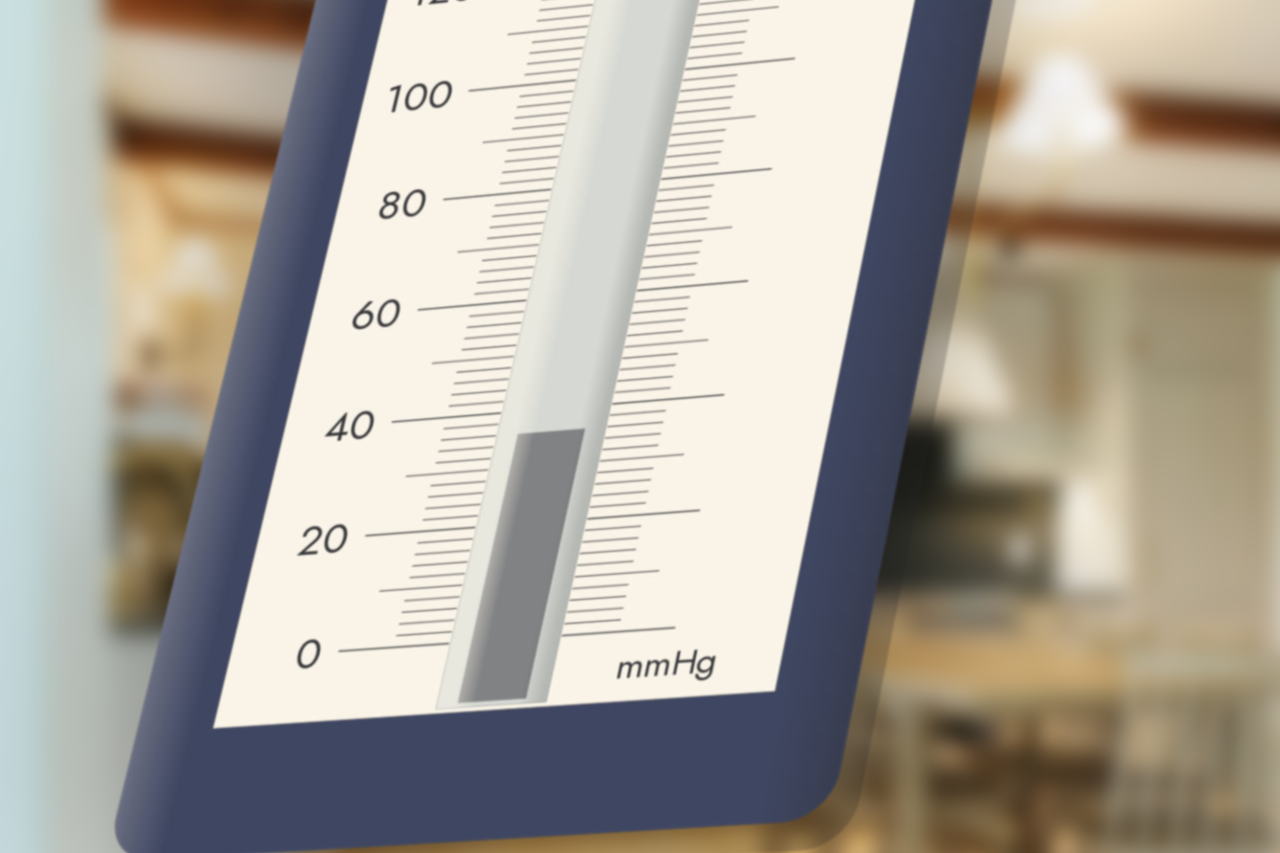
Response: 36 mmHg
